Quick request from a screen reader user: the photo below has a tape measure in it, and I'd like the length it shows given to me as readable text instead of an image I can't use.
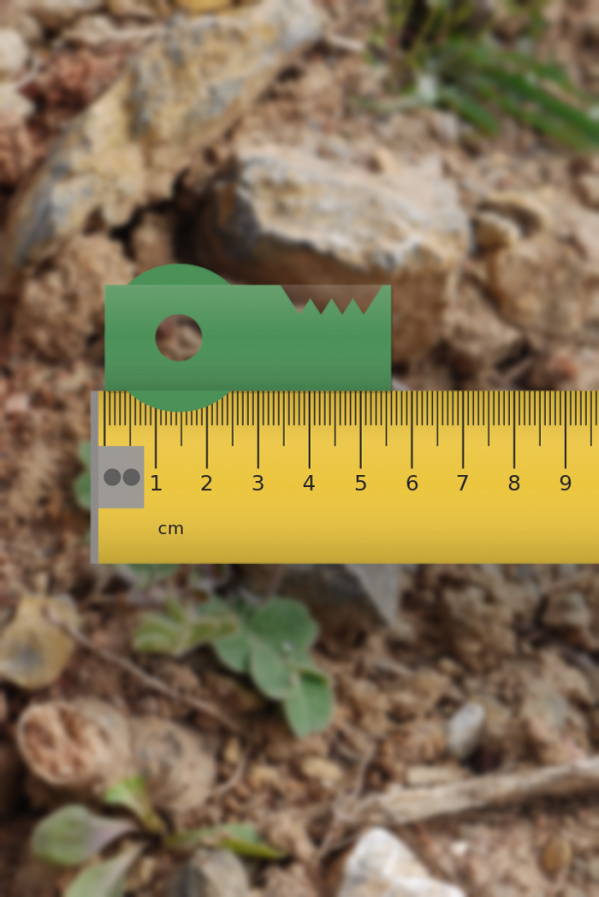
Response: 5.6 cm
